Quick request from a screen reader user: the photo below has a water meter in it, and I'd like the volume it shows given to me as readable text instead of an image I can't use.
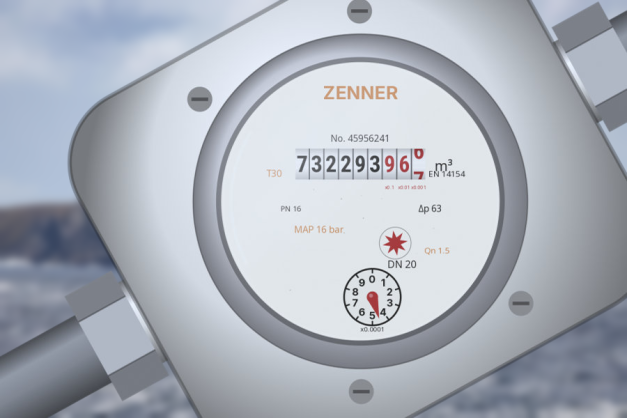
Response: 732293.9664 m³
